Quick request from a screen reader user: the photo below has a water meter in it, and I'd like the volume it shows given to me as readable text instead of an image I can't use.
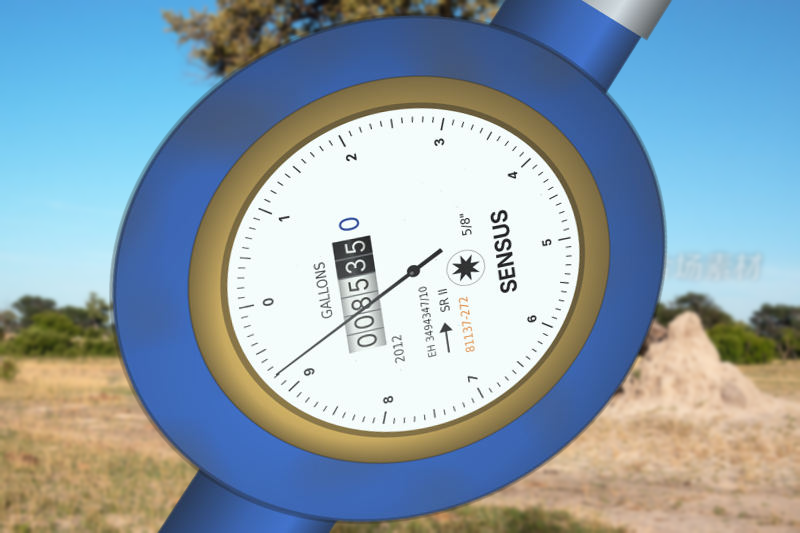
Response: 85349.2 gal
